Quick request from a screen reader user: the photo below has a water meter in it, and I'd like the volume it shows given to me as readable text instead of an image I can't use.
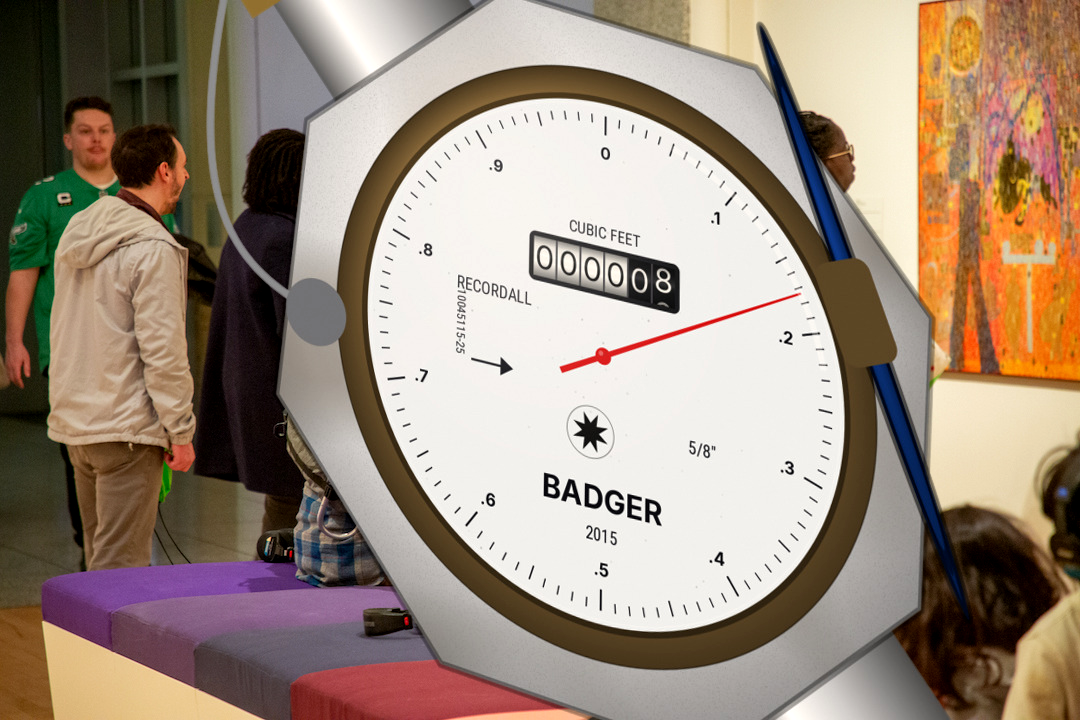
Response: 8.17 ft³
